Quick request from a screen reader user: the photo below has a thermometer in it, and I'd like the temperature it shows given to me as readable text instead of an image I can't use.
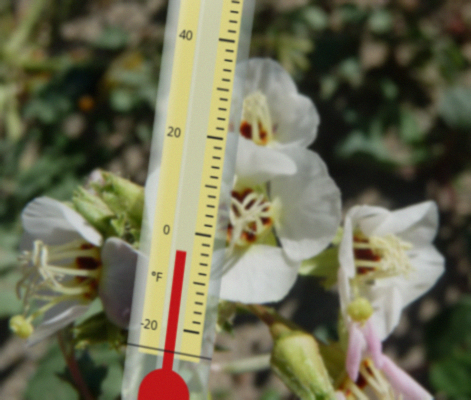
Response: -4 °F
